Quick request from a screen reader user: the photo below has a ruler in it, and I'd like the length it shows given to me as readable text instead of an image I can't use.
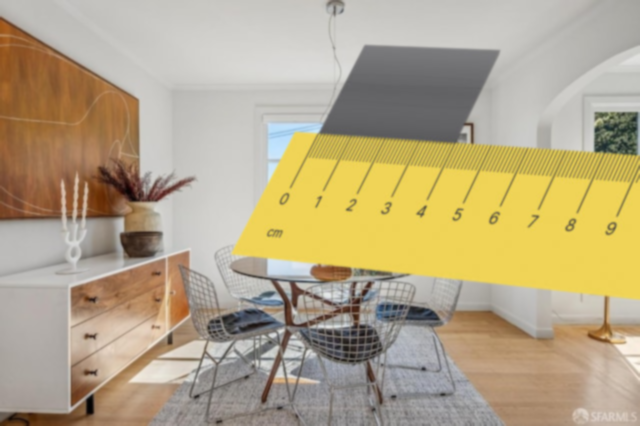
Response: 4 cm
